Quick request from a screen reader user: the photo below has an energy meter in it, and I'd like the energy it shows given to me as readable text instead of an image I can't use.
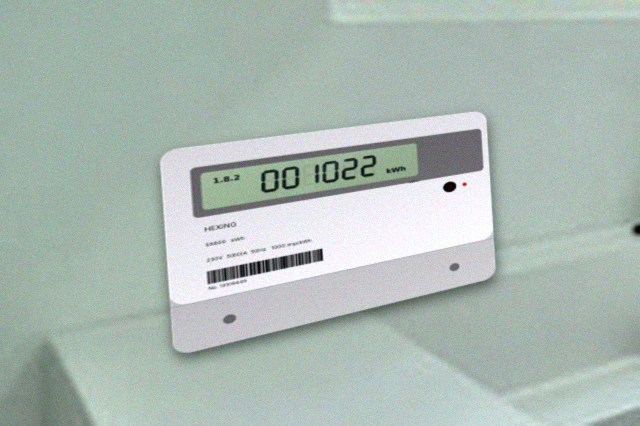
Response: 1022 kWh
